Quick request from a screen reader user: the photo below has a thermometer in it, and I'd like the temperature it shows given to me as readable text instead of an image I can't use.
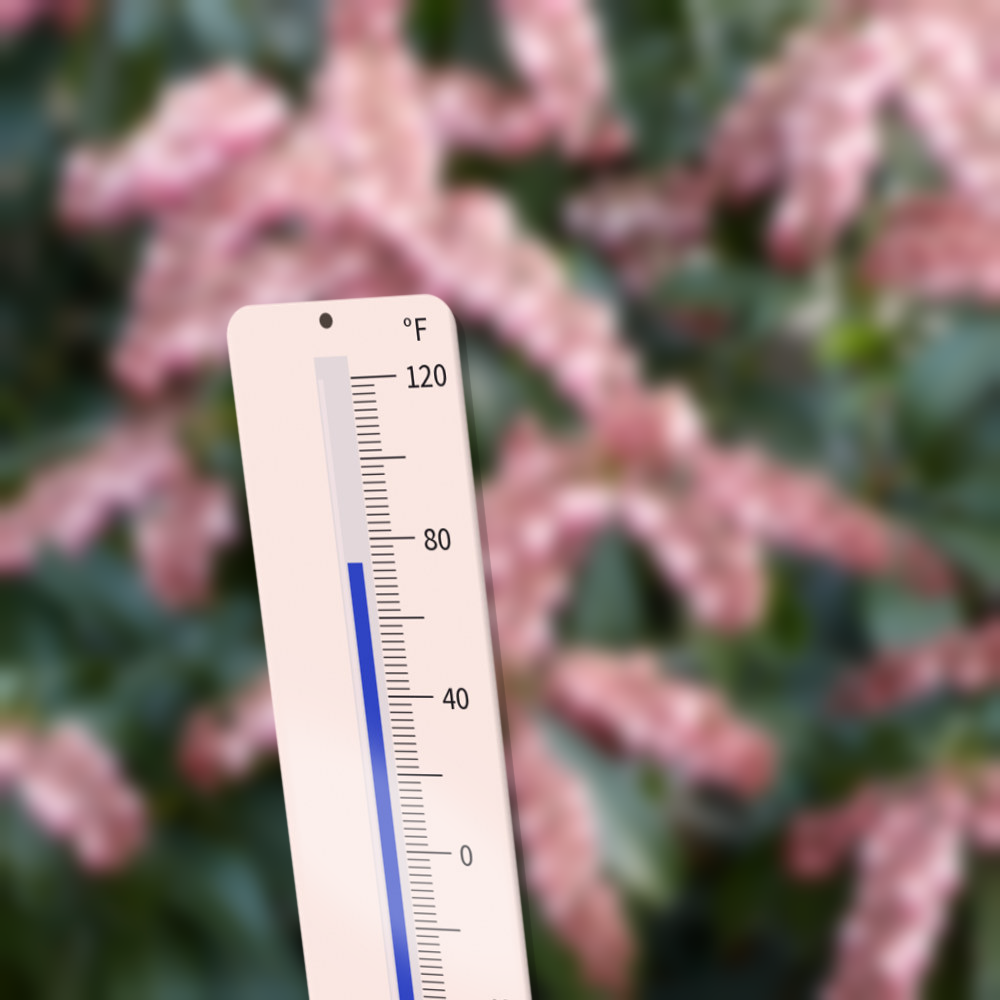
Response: 74 °F
